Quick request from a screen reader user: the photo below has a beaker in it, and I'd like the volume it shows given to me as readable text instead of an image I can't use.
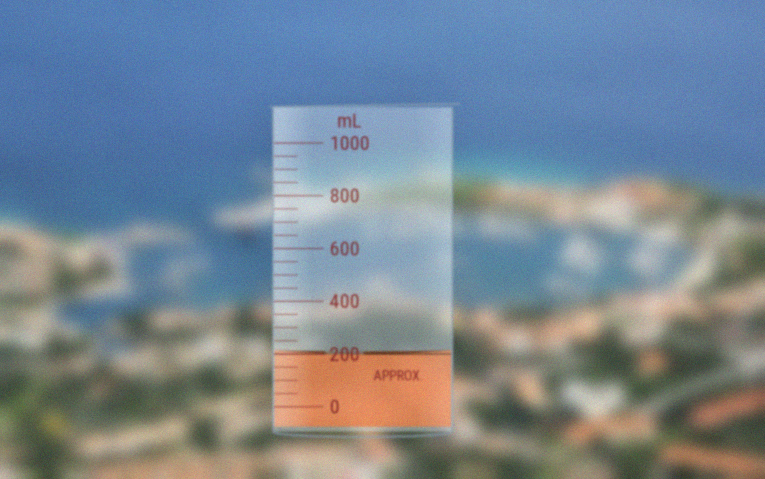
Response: 200 mL
